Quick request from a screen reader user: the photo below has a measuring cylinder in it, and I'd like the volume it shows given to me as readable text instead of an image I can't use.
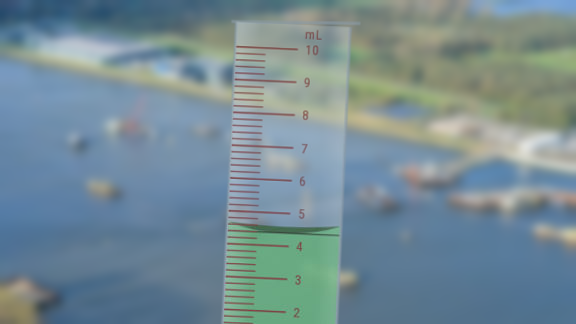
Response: 4.4 mL
